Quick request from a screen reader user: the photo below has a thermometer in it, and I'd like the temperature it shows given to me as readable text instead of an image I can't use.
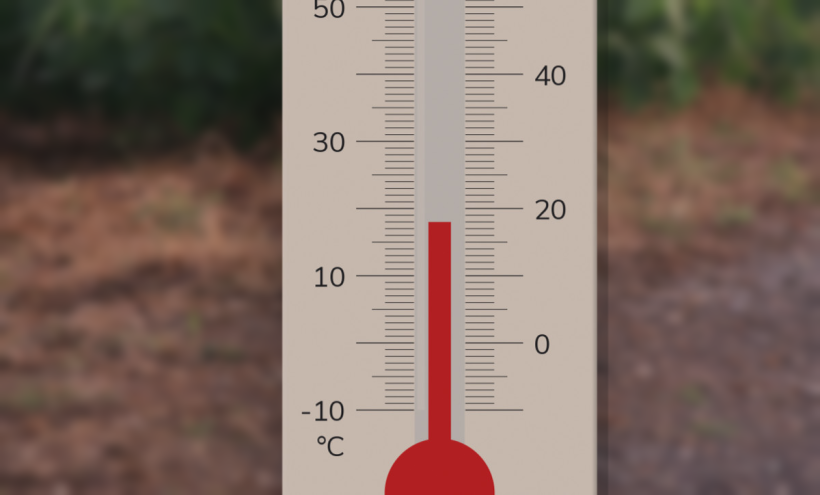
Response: 18 °C
